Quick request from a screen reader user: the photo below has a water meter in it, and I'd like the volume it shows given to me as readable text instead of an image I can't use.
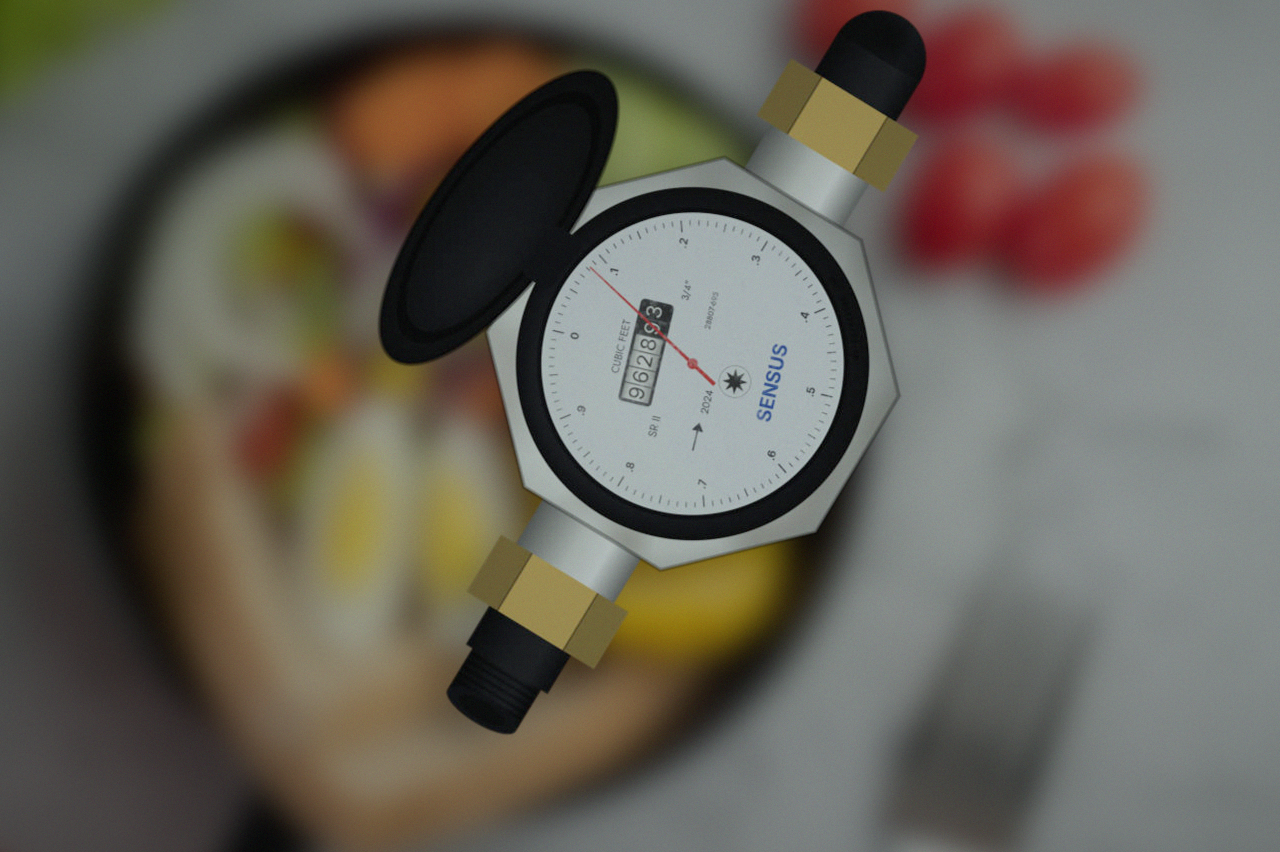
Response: 962893.08 ft³
